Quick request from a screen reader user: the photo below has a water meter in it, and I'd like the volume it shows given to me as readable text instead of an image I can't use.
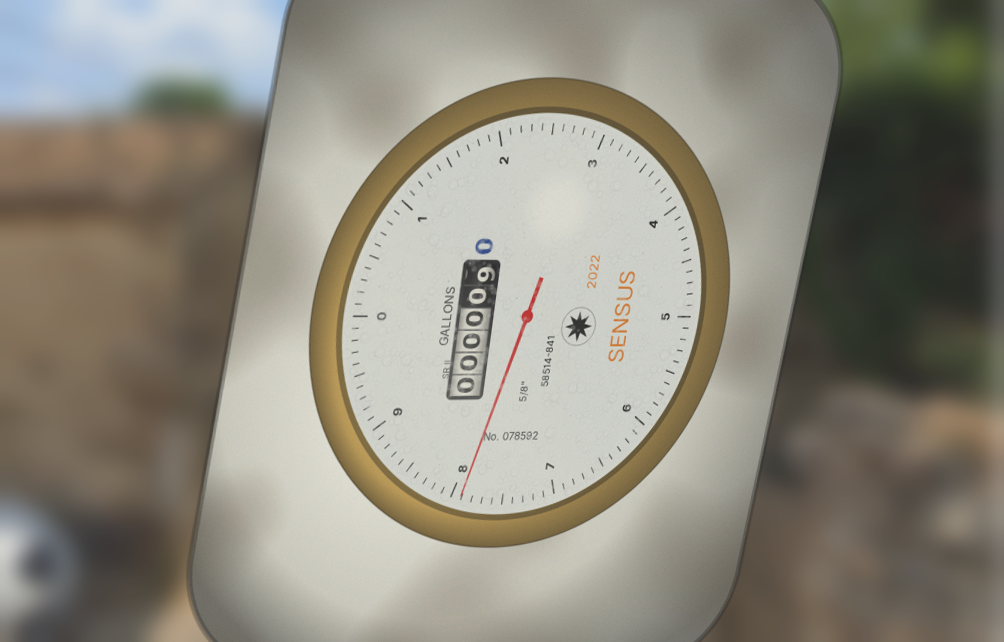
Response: 87.9 gal
